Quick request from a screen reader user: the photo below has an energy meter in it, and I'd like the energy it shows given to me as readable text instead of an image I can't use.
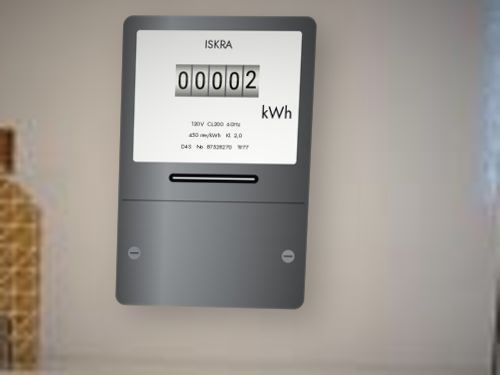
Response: 2 kWh
